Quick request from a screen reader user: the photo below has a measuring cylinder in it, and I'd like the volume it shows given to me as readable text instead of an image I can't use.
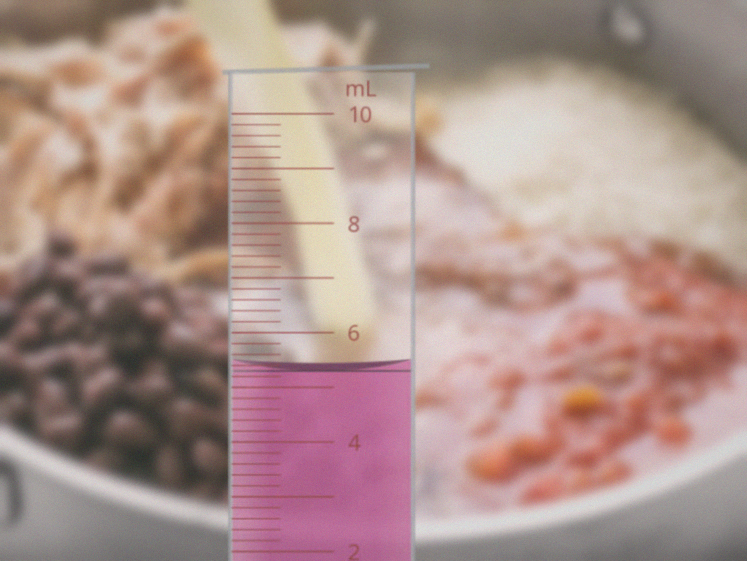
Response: 5.3 mL
